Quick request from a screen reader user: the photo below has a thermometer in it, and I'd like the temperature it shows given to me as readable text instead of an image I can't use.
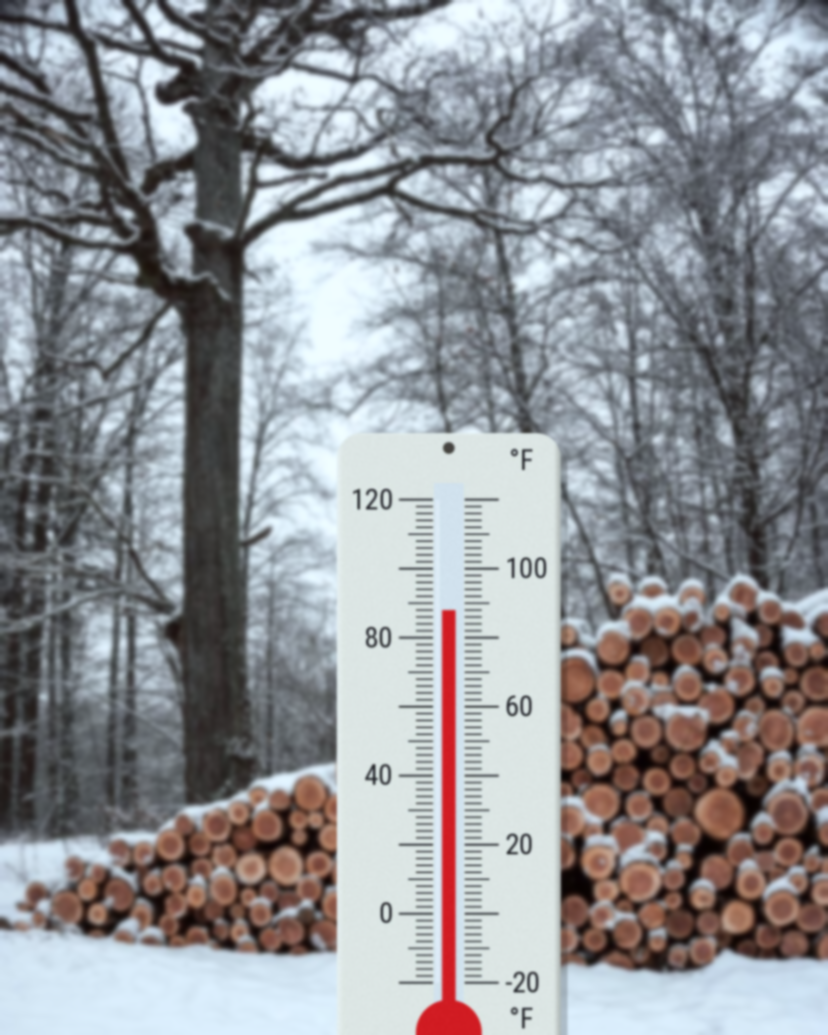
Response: 88 °F
